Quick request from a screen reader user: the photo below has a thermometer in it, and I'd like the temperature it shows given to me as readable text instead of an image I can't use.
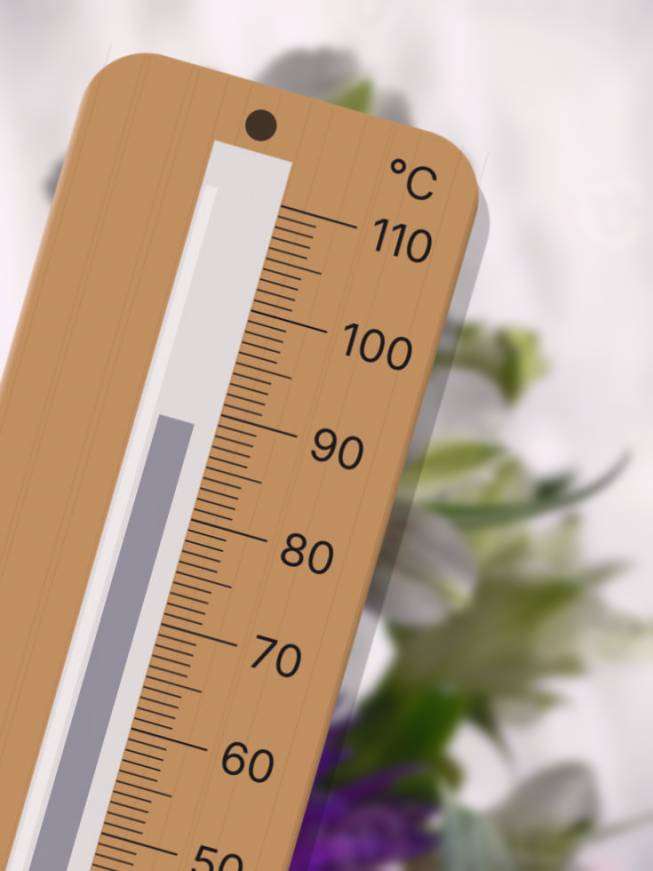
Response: 88.5 °C
